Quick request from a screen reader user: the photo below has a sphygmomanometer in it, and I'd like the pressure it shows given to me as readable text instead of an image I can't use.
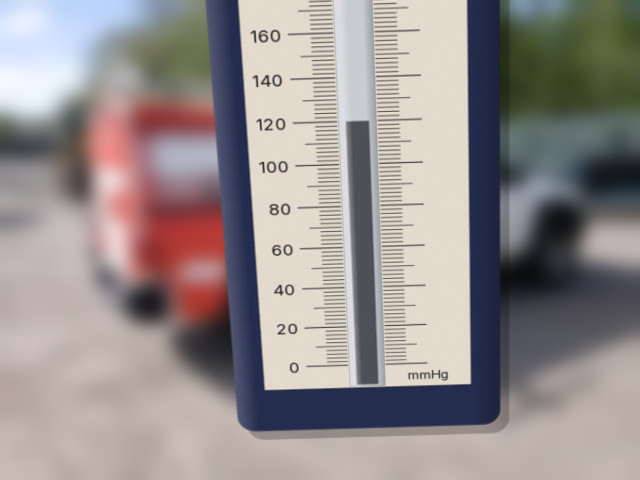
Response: 120 mmHg
